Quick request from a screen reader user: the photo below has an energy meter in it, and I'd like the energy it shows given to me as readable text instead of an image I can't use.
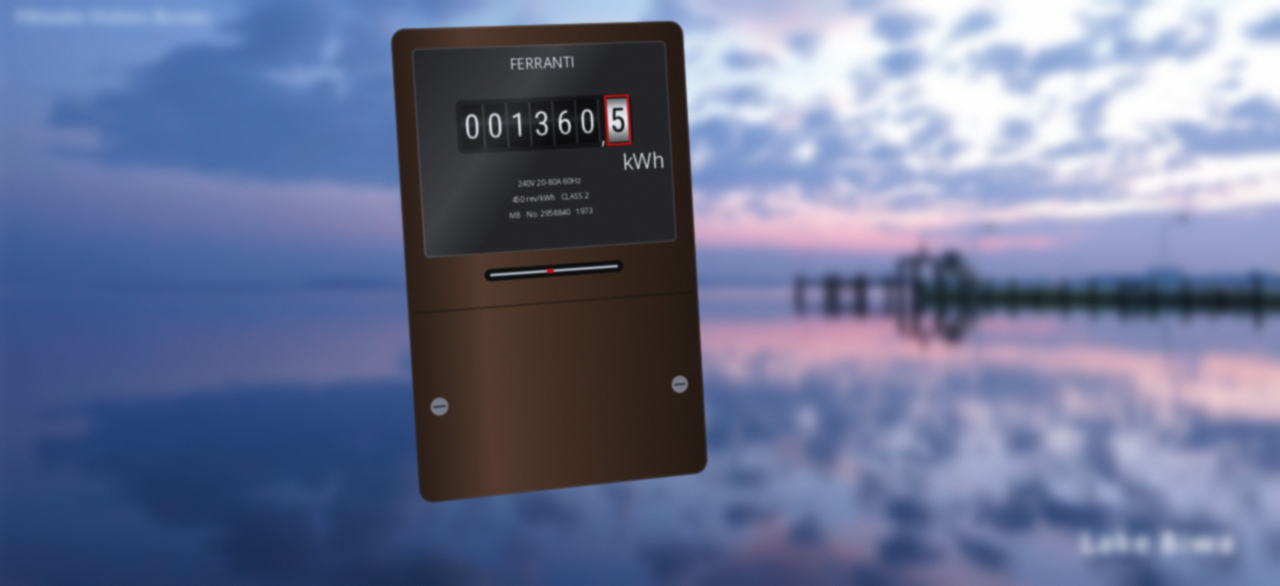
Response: 1360.5 kWh
